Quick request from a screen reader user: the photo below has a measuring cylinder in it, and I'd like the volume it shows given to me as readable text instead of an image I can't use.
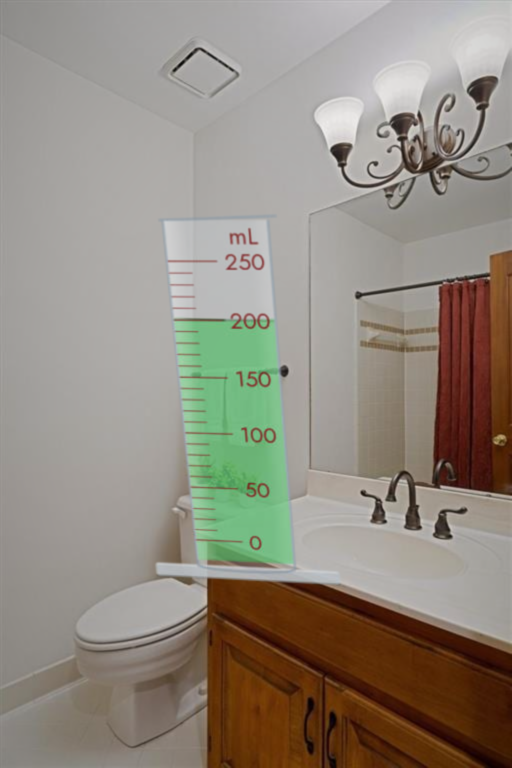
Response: 200 mL
